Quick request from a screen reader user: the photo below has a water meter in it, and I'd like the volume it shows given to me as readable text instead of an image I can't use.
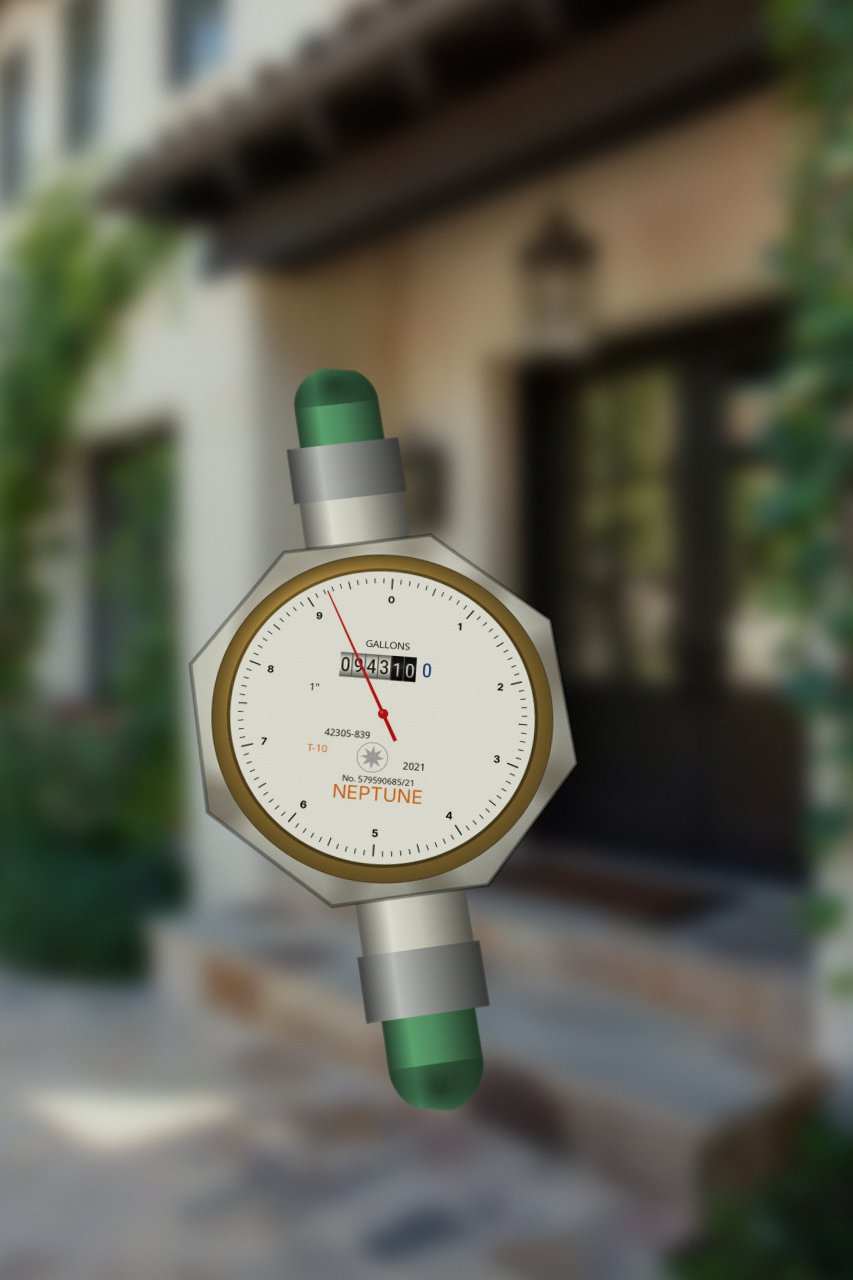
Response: 943099.2 gal
